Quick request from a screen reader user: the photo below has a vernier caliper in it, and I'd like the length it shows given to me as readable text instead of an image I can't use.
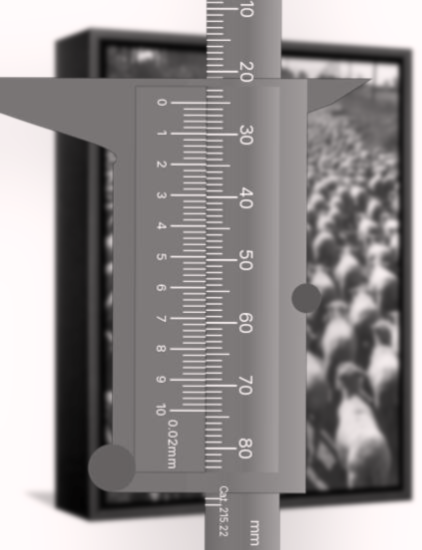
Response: 25.0 mm
